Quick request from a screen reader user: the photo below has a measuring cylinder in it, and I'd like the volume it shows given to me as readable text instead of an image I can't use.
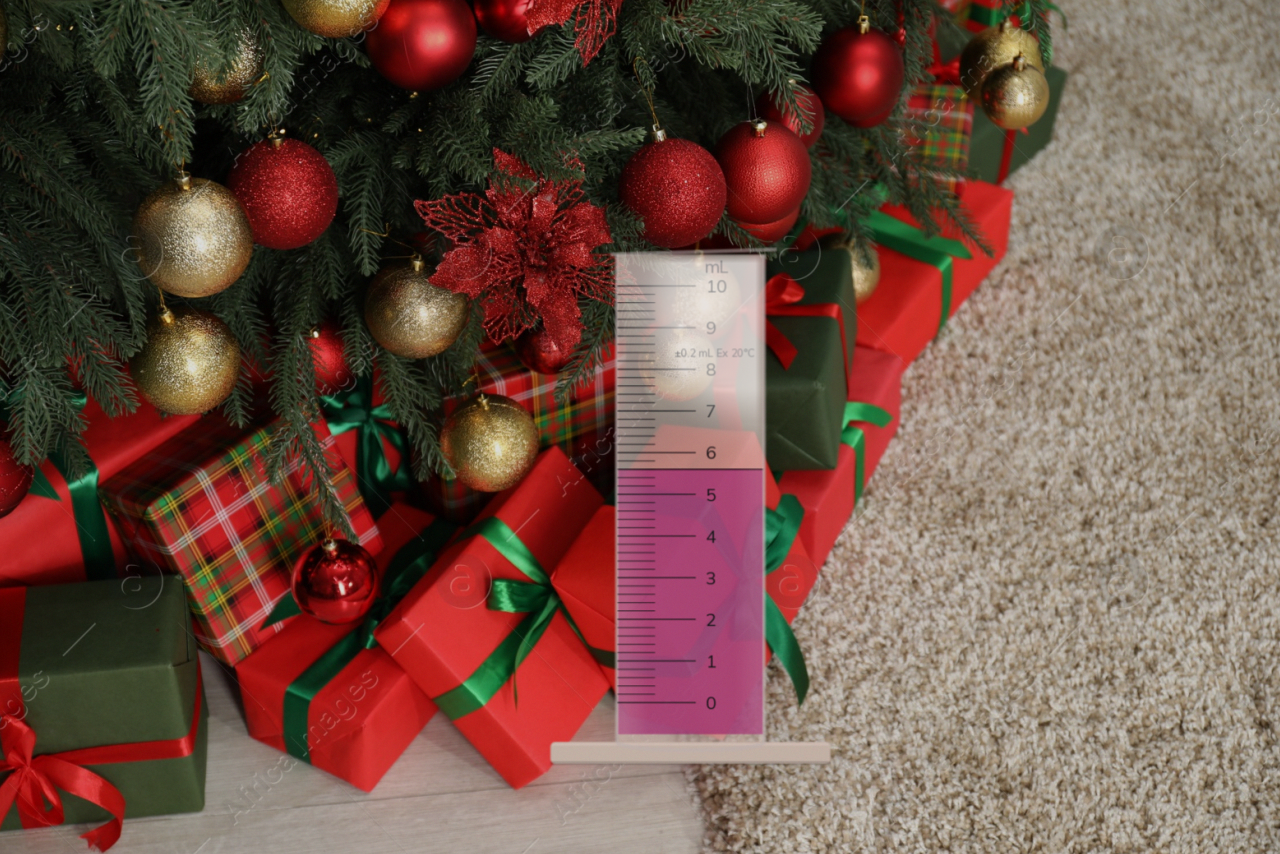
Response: 5.6 mL
